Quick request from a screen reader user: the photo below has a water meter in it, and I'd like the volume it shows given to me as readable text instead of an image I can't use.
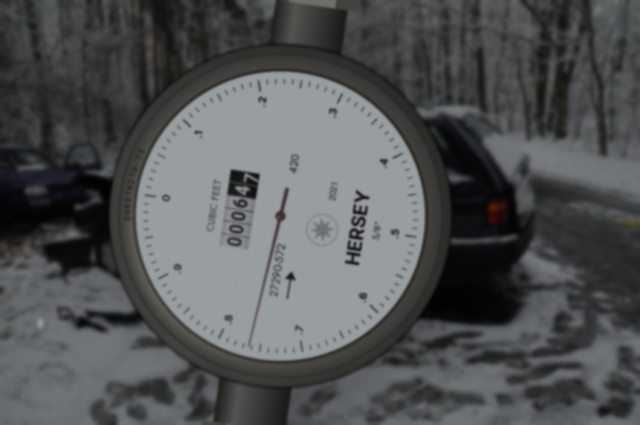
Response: 646.76 ft³
